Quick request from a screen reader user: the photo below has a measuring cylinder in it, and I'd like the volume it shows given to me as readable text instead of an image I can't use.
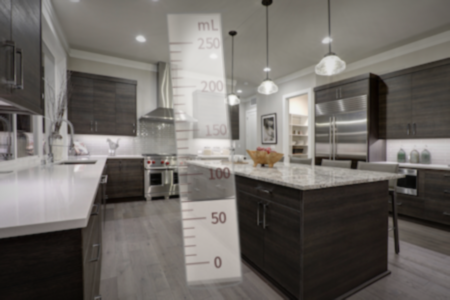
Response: 70 mL
